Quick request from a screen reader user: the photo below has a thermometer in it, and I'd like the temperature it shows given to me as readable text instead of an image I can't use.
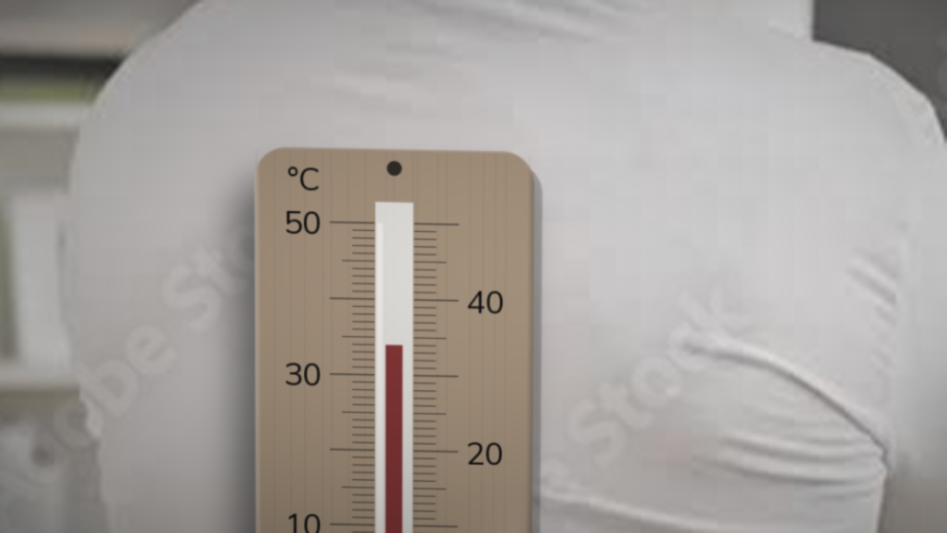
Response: 34 °C
